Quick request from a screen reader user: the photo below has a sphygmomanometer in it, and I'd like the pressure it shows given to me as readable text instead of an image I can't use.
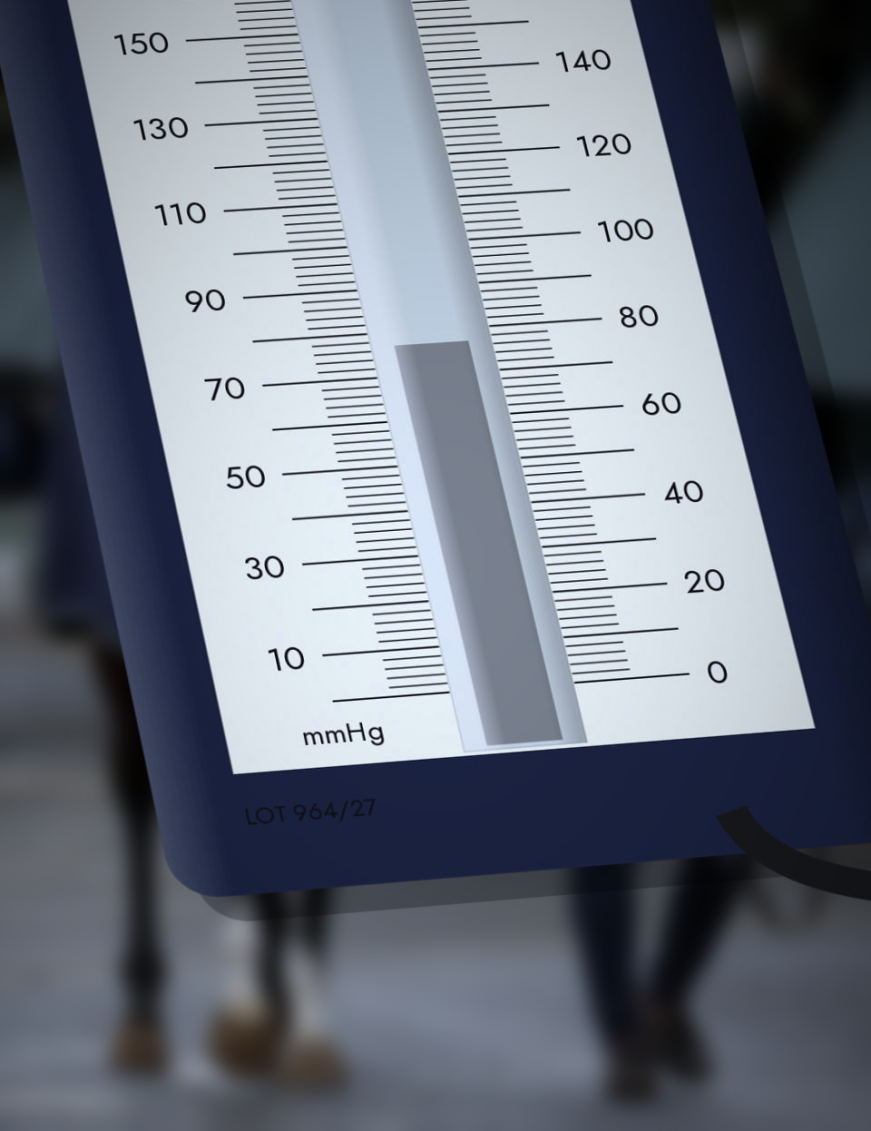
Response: 77 mmHg
